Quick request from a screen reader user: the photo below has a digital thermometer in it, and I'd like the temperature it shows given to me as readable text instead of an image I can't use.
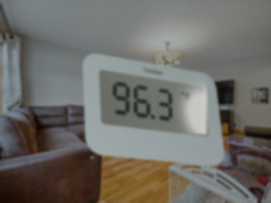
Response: 96.3 °F
